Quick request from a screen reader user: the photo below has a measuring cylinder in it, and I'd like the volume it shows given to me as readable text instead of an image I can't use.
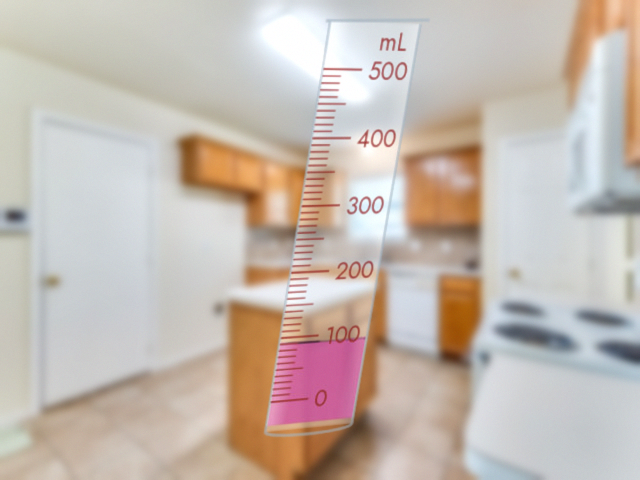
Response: 90 mL
